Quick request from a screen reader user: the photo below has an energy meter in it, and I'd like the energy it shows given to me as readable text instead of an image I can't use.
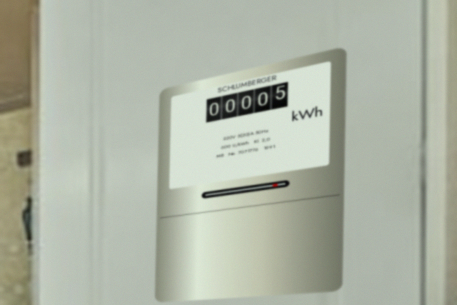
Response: 5 kWh
